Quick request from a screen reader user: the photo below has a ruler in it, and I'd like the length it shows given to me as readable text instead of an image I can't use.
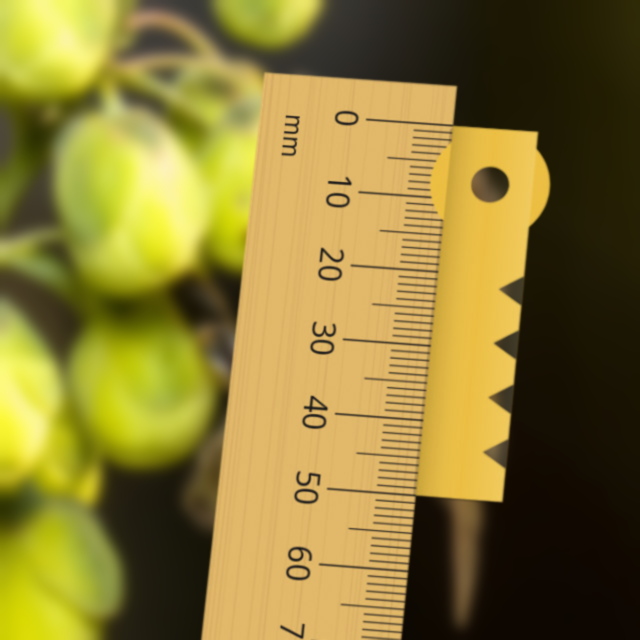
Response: 50 mm
